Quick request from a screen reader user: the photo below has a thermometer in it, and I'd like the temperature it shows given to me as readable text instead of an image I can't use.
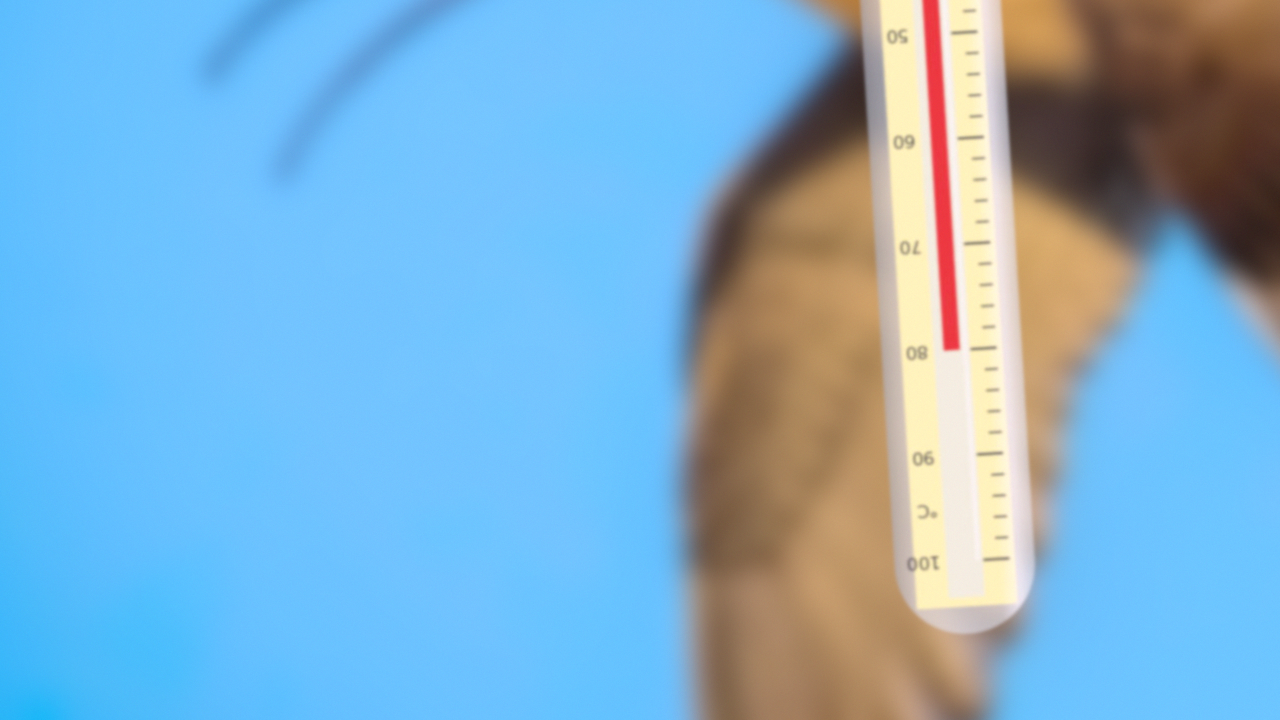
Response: 80 °C
